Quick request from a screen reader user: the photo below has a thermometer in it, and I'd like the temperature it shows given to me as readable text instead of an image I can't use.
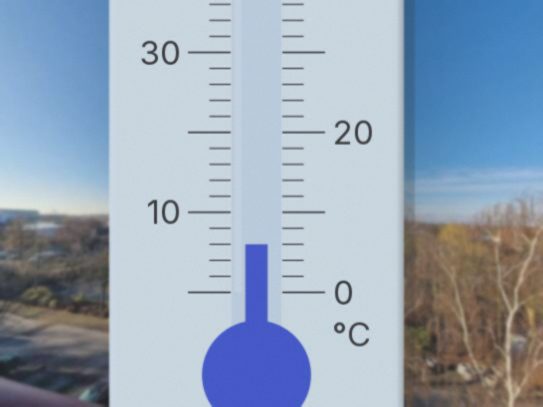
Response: 6 °C
